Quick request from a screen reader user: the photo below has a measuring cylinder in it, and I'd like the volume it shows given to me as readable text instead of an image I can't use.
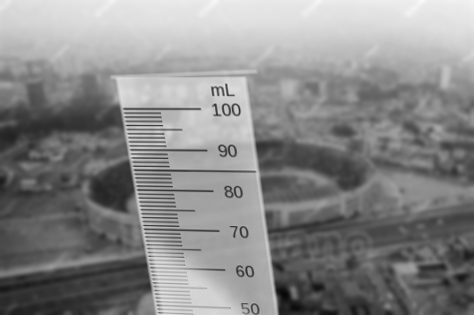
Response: 85 mL
